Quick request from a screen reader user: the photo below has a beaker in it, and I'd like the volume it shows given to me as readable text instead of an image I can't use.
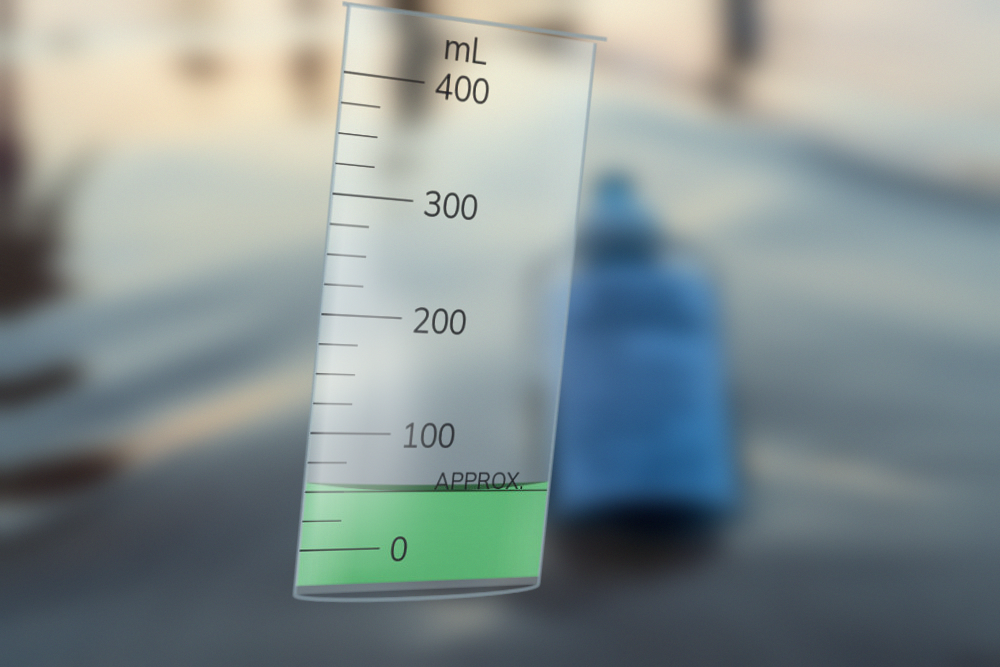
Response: 50 mL
